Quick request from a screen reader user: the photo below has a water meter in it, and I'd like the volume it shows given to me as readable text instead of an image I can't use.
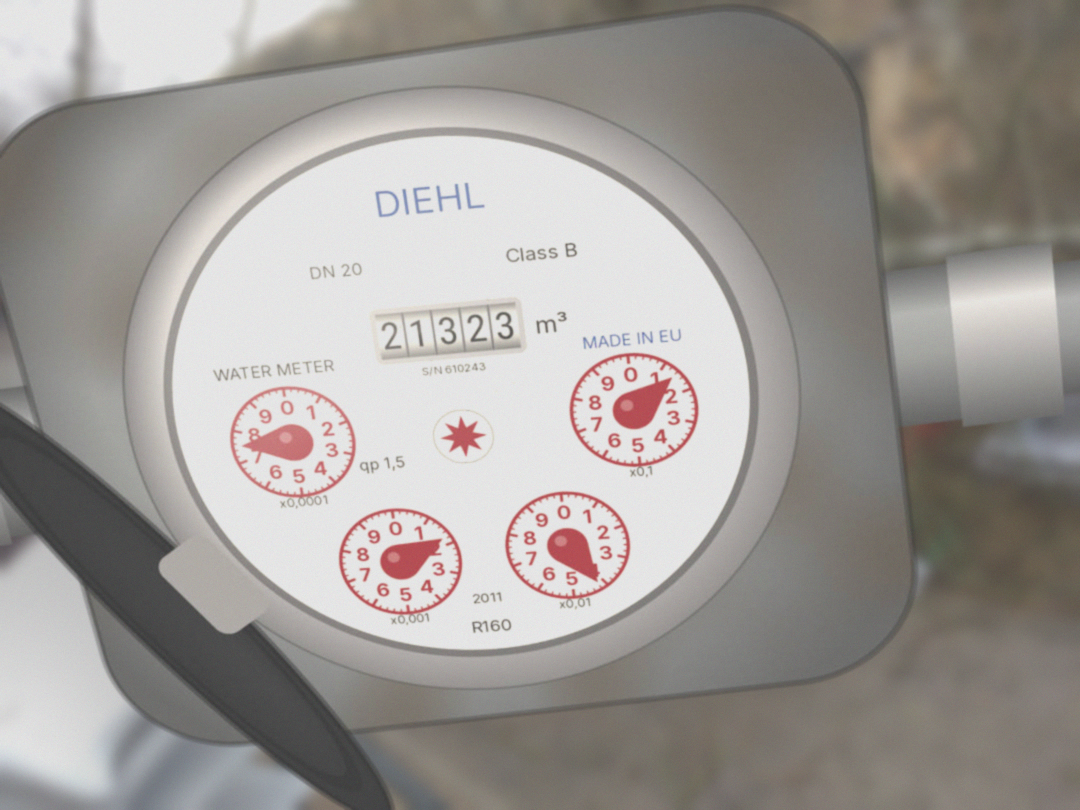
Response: 21323.1417 m³
